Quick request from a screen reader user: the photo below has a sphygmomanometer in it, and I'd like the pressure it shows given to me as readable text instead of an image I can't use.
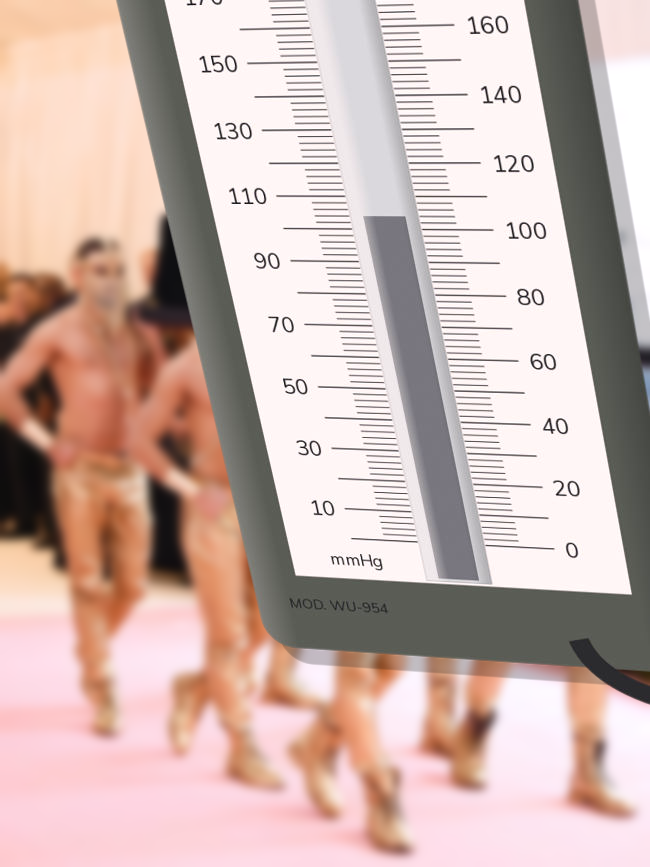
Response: 104 mmHg
